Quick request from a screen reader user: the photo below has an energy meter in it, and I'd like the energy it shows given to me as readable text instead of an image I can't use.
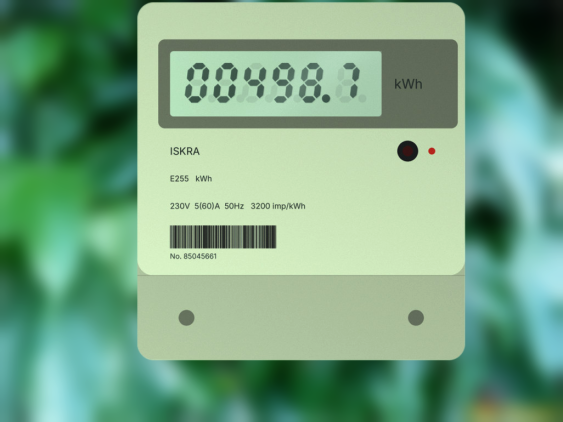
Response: 498.7 kWh
